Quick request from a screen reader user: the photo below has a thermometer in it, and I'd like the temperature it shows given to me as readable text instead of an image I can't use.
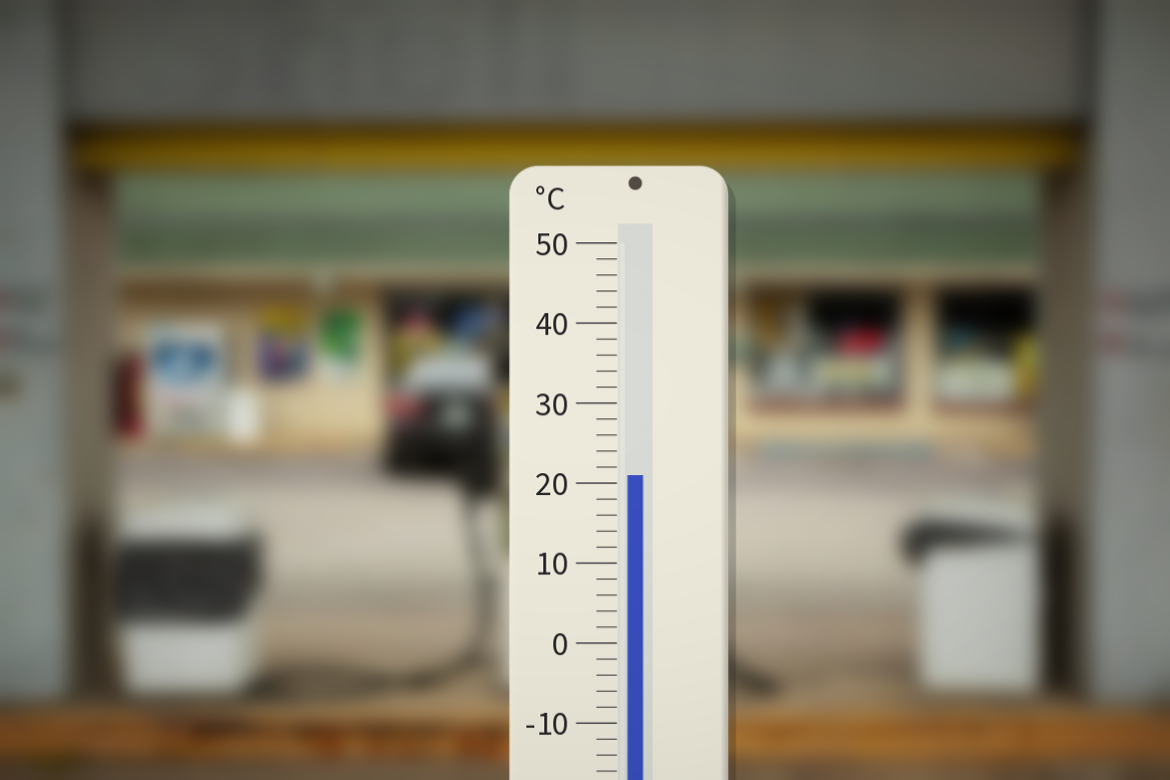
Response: 21 °C
